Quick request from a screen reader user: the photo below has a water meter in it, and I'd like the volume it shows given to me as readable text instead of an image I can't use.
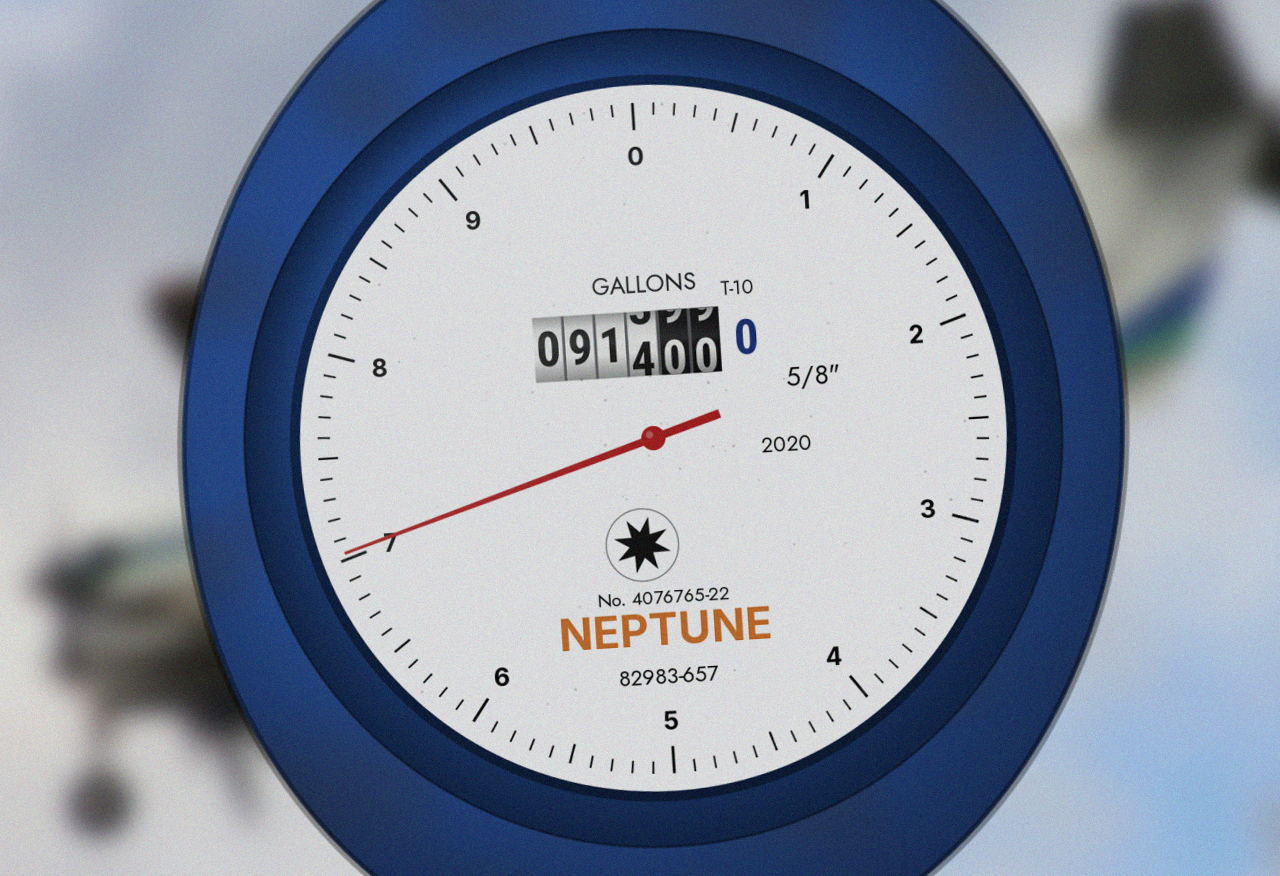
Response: 913997.0 gal
